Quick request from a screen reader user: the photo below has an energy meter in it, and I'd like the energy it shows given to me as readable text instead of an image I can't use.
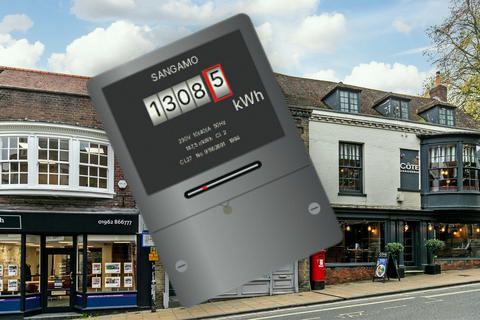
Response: 1308.5 kWh
